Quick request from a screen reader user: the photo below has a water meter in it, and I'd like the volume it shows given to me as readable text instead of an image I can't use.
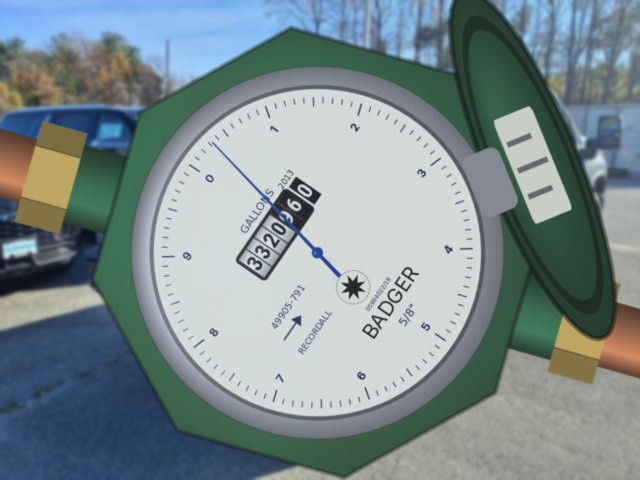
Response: 3320960.3 gal
